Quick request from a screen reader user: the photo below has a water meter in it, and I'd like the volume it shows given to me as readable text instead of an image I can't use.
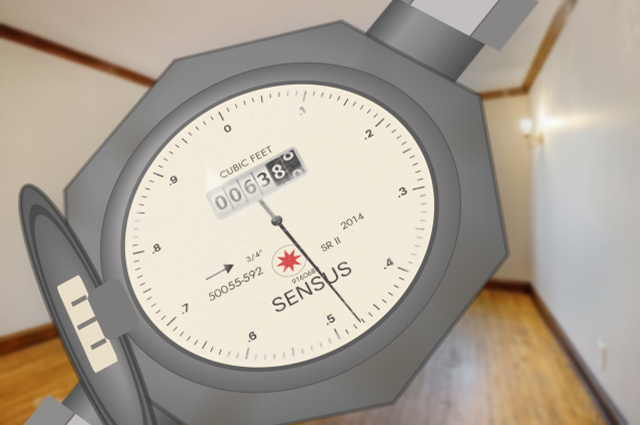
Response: 6388.47 ft³
